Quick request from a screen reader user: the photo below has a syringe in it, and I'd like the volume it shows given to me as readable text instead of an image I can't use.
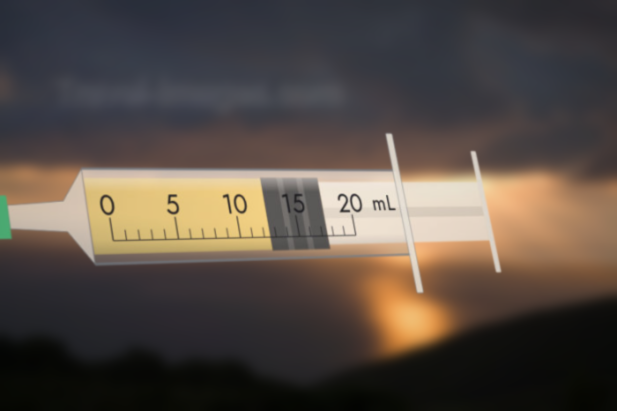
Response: 12.5 mL
